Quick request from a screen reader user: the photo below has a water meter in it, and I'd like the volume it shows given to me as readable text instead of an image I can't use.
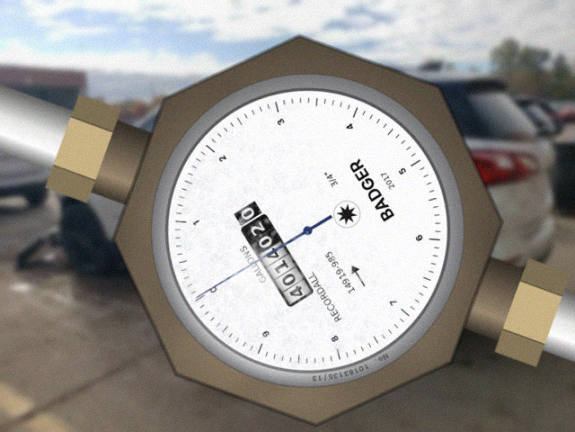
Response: 4014020.0 gal
